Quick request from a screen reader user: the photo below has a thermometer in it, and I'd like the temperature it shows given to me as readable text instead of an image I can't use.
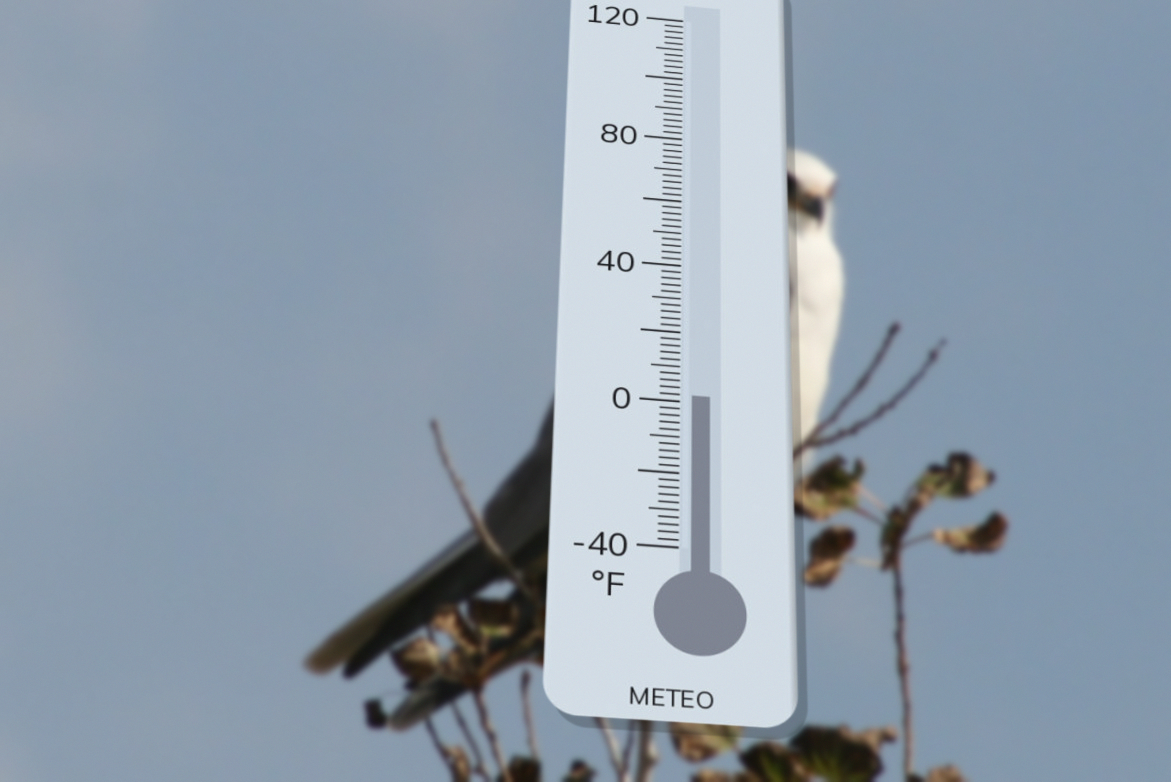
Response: 2 °F
